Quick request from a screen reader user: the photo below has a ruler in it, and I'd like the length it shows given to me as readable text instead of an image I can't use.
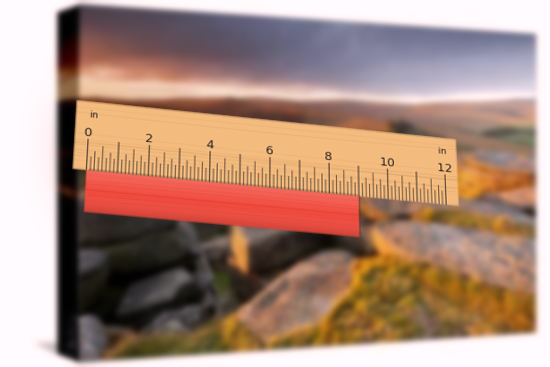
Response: 9 in
